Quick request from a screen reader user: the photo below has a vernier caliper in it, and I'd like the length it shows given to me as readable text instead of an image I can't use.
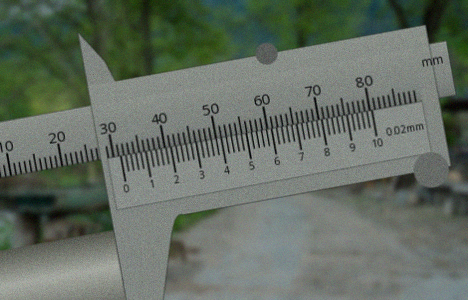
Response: 31.4 mm
